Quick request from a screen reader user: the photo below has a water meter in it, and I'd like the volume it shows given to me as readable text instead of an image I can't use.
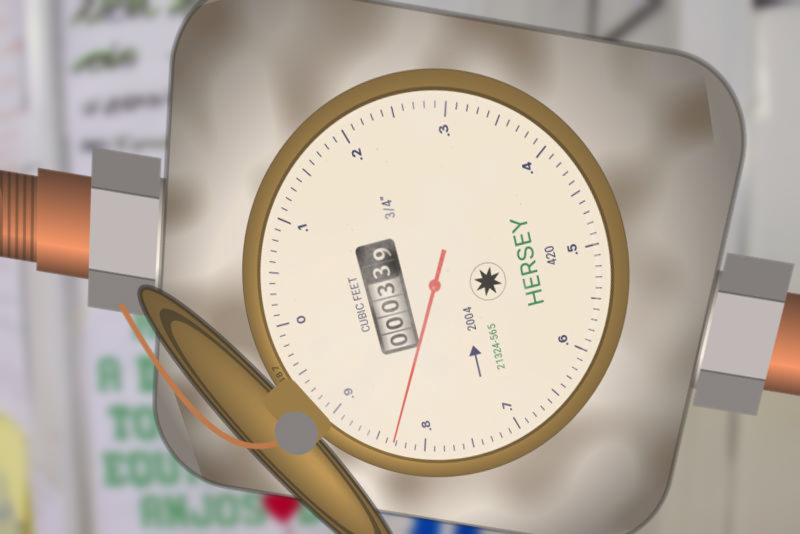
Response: 338.83 ft³
